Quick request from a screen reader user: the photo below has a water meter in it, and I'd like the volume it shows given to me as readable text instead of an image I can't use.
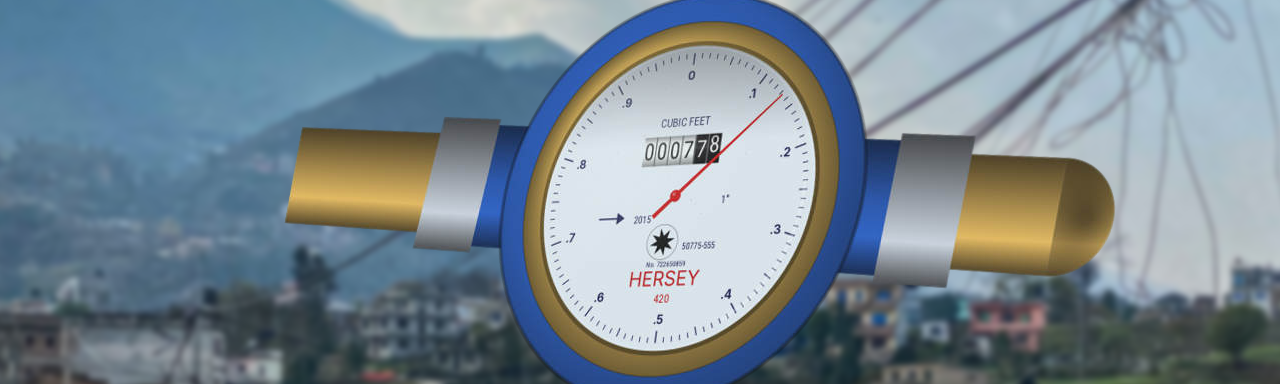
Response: 778.13 ft³
